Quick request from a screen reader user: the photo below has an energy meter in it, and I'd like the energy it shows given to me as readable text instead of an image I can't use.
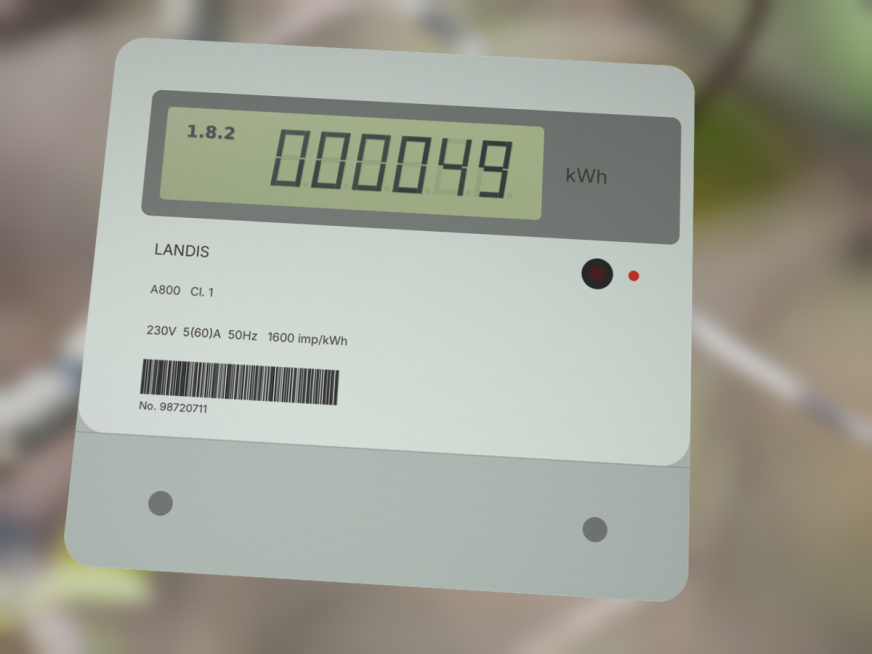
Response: 49 kWh
